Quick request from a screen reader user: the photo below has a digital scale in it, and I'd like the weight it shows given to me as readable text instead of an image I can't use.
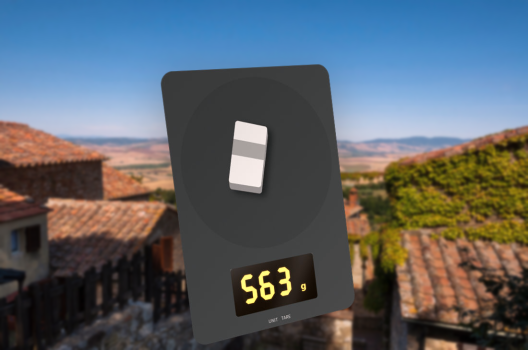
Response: 563 g
